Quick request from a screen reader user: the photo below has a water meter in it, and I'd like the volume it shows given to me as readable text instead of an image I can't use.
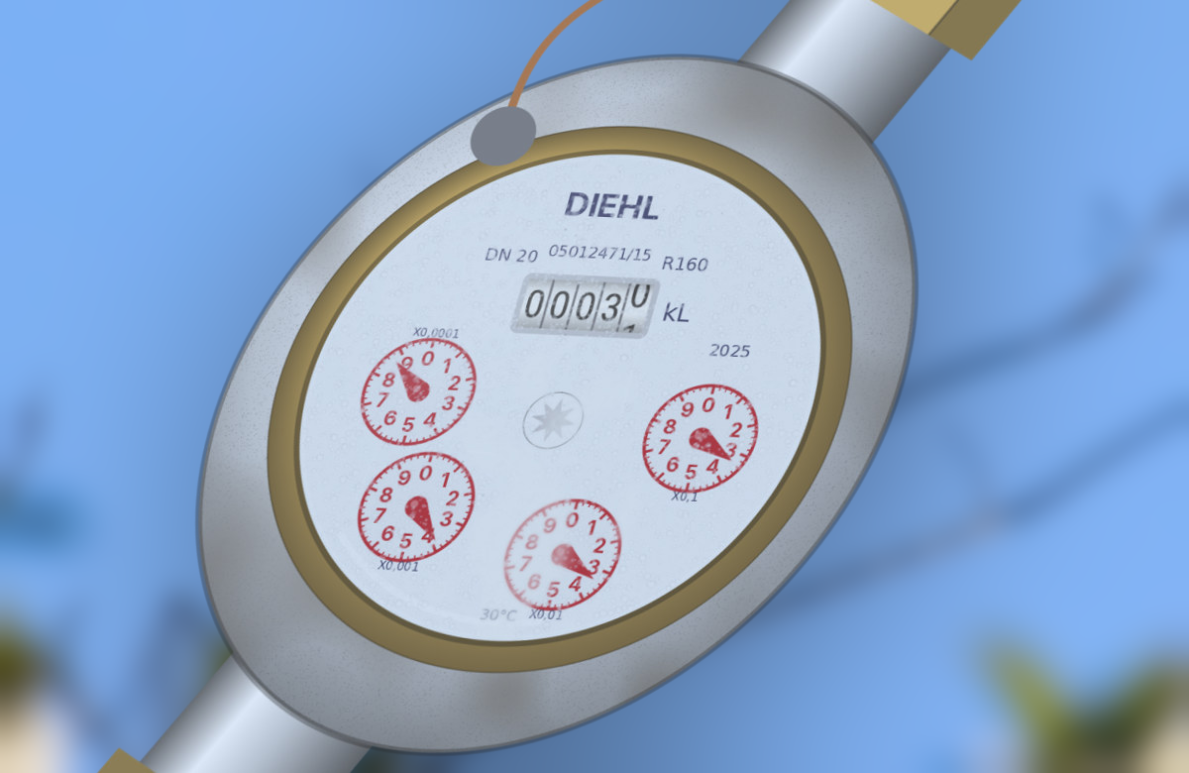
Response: 30.3338 kL
